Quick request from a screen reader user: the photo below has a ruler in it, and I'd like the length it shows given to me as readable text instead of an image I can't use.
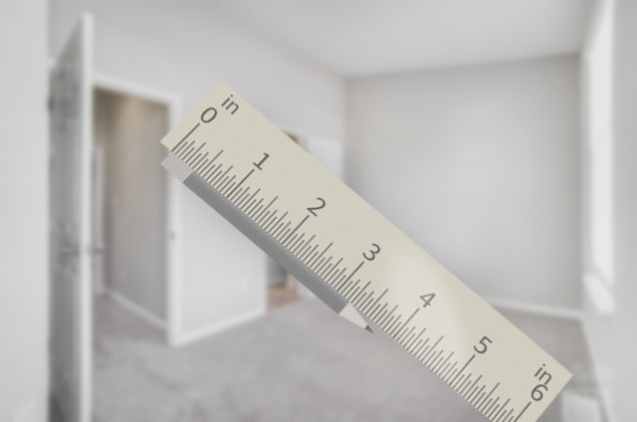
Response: 3.75 in
